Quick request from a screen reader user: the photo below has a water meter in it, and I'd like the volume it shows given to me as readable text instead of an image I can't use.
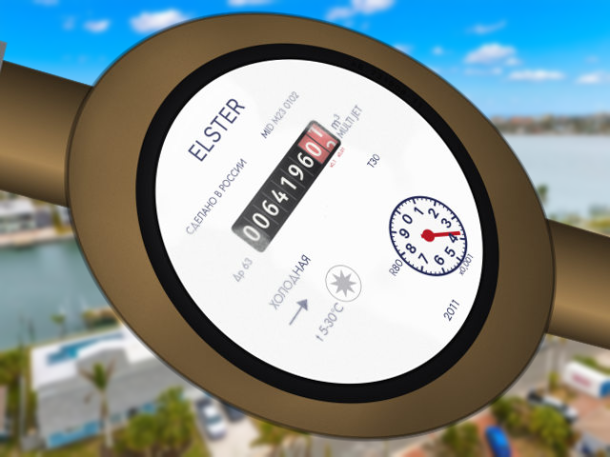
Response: 64196.013 m³
